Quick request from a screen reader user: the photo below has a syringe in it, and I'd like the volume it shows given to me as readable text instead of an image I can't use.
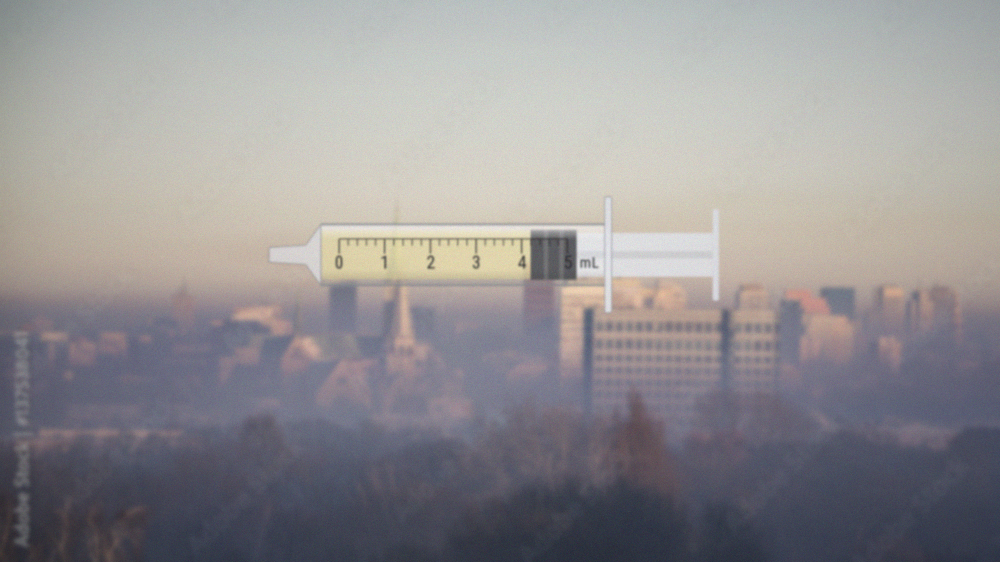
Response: 4.2 mL
